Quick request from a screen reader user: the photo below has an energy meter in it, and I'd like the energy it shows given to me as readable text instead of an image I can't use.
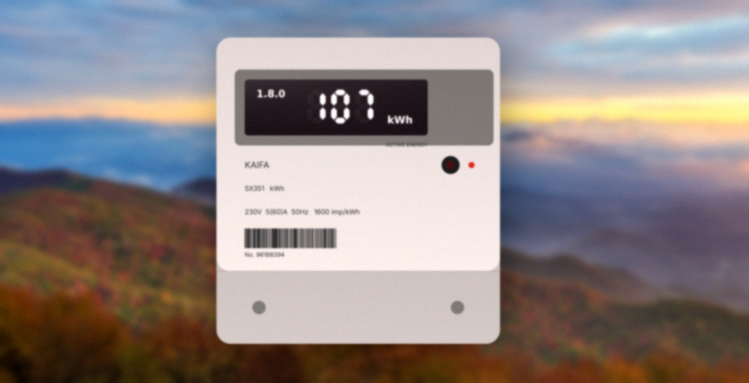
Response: 107 kWh
